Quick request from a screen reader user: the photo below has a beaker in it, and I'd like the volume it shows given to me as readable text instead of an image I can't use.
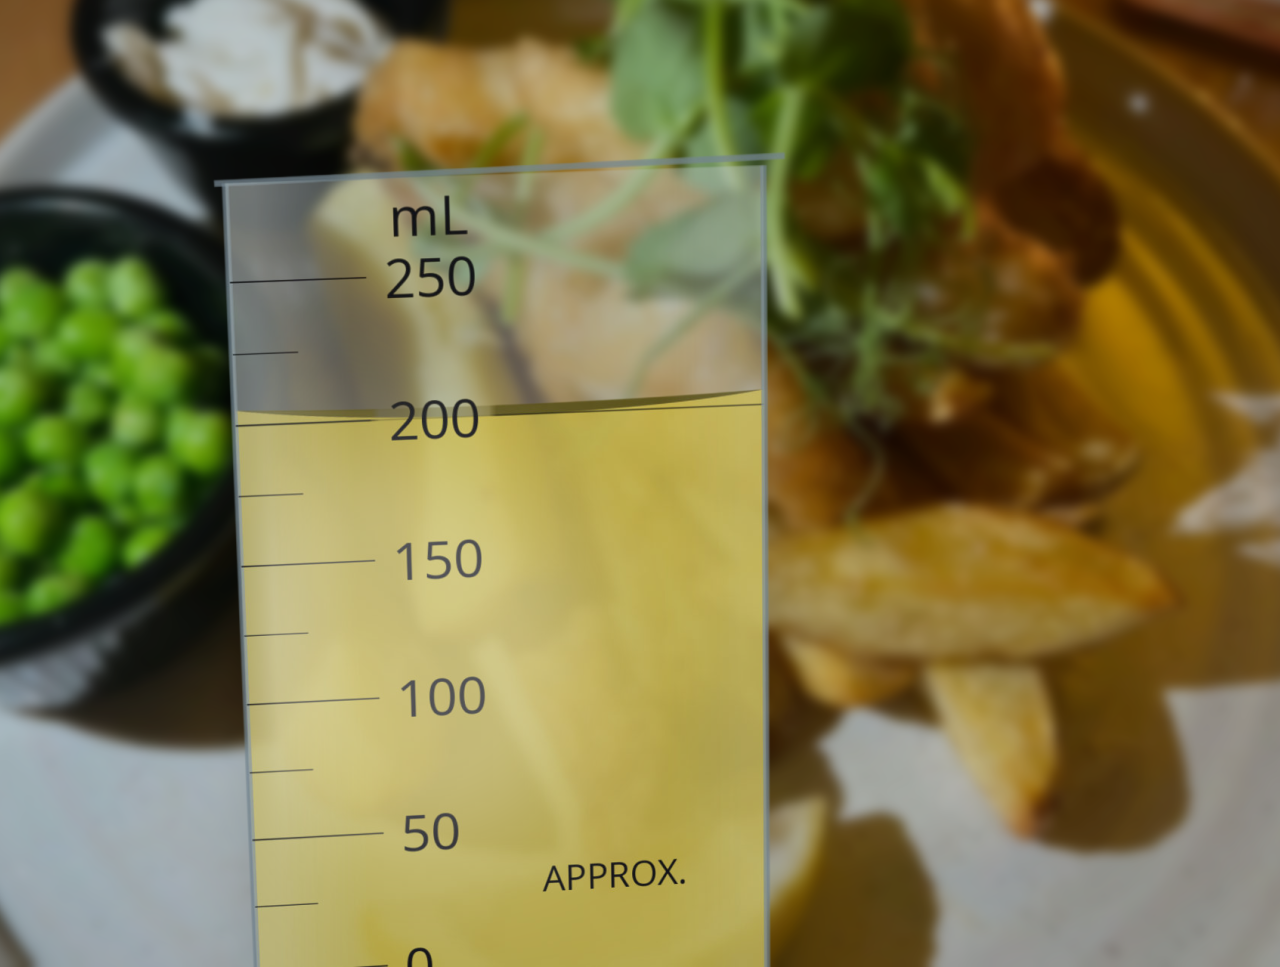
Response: 200 mL
